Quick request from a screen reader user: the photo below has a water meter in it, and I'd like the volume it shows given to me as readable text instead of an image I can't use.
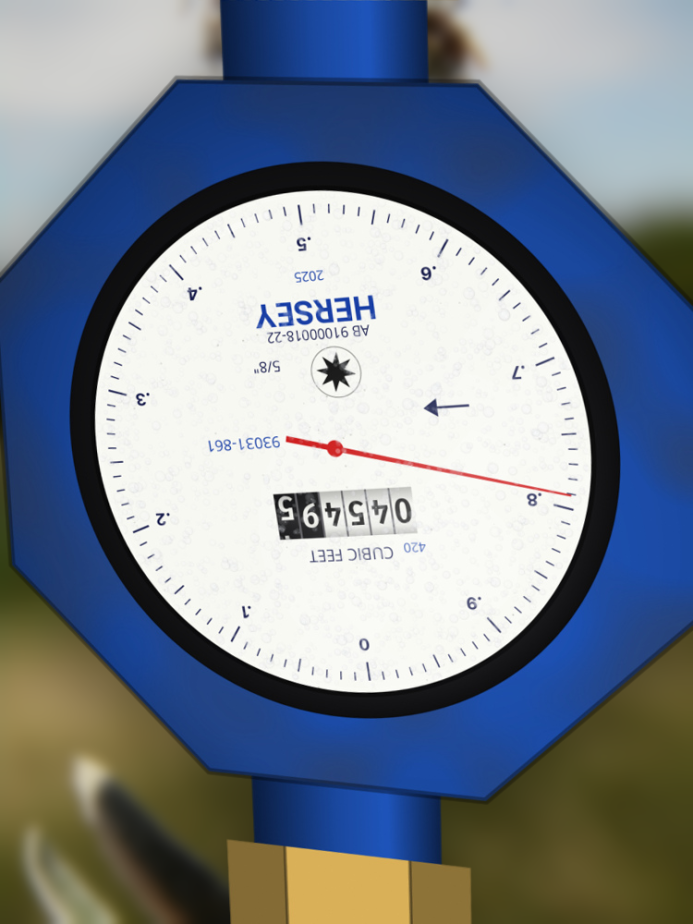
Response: 45494.79 ft³
